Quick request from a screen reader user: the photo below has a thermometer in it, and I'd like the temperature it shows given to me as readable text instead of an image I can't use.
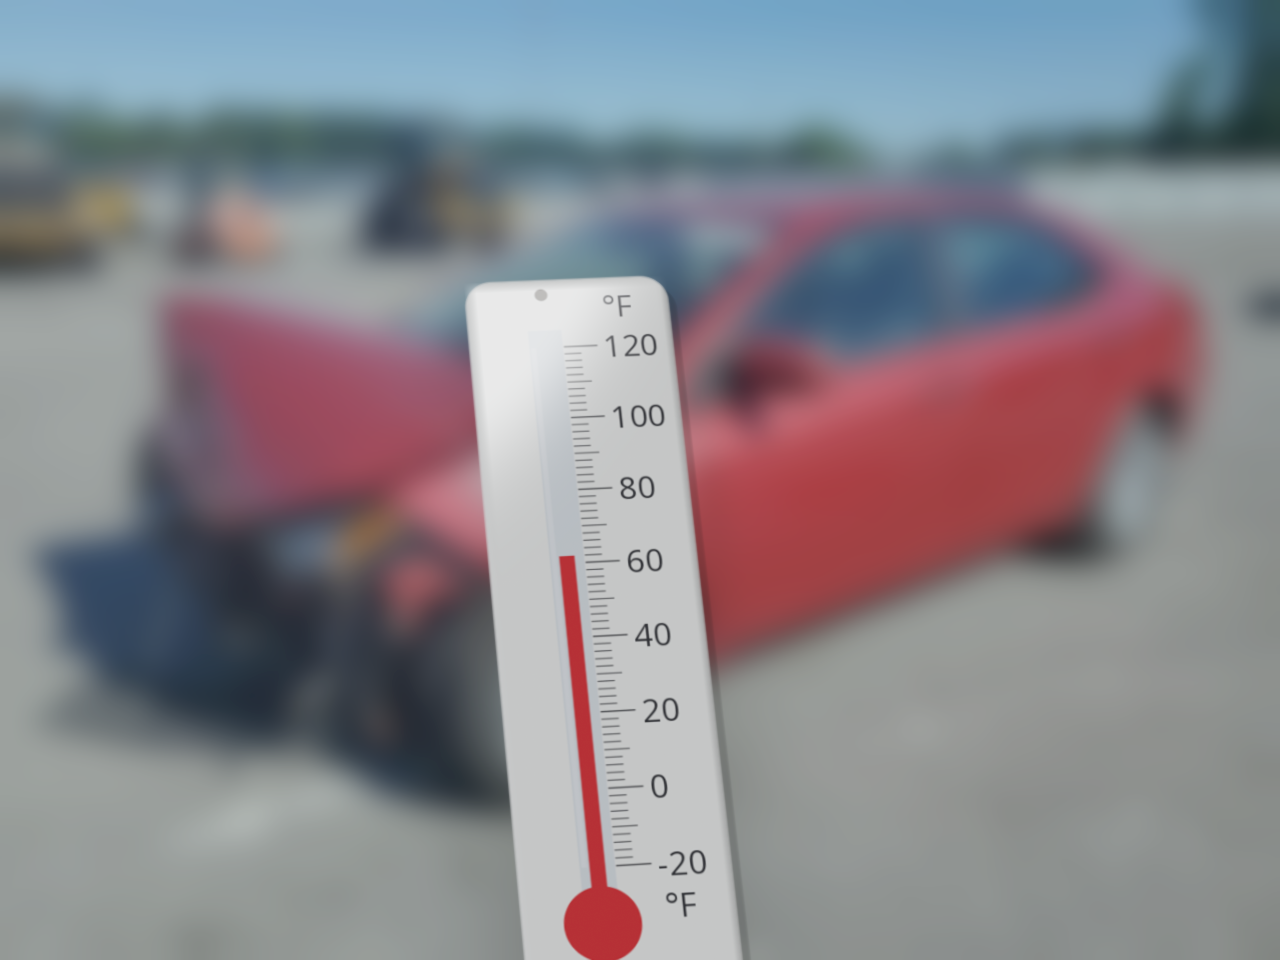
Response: 62 °F
